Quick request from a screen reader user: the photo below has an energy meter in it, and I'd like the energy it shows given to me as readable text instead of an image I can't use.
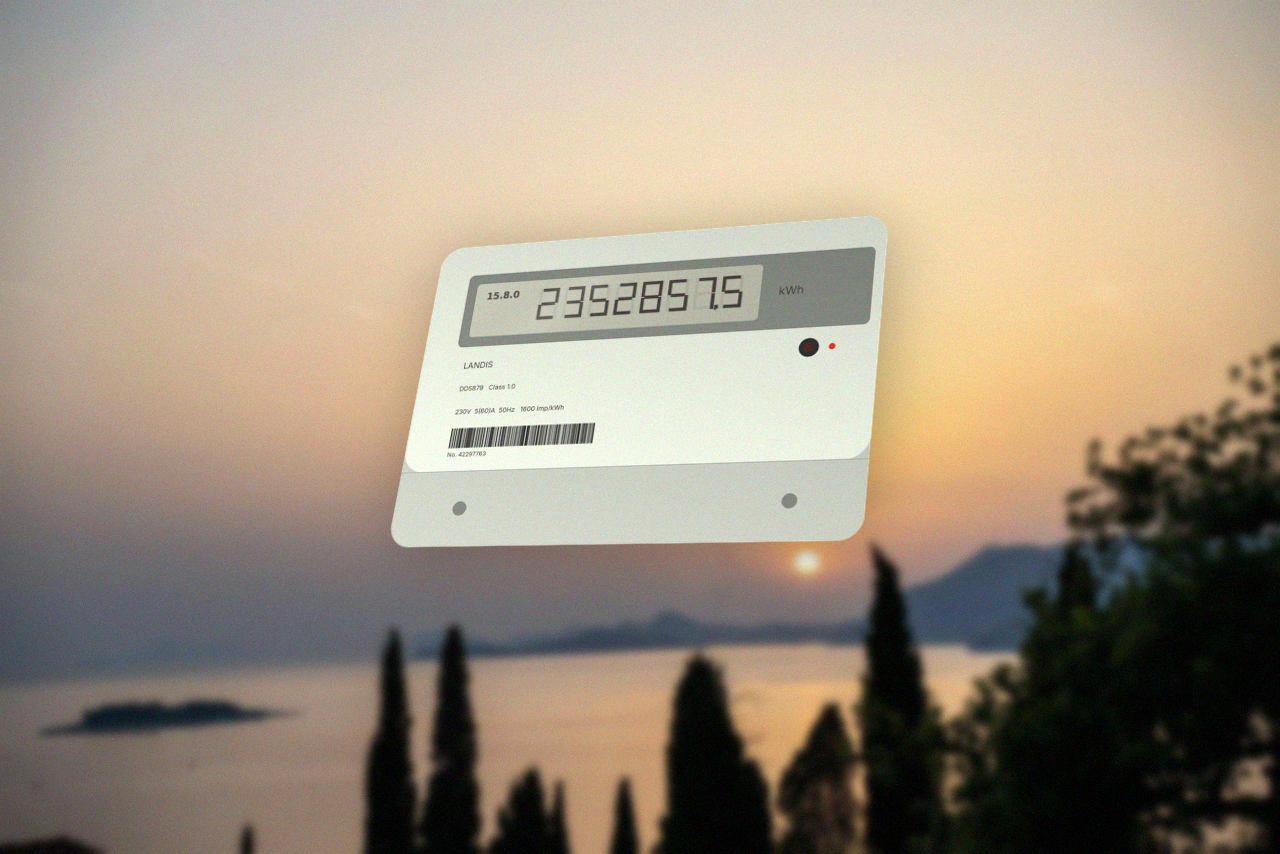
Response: 2352857.5 kWh
